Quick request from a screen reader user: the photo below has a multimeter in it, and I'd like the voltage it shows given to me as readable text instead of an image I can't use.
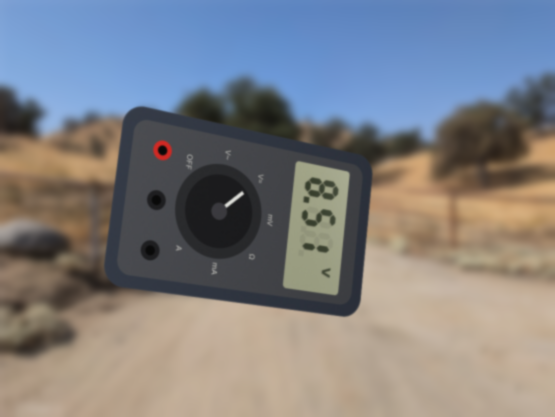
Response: 8.51 V
